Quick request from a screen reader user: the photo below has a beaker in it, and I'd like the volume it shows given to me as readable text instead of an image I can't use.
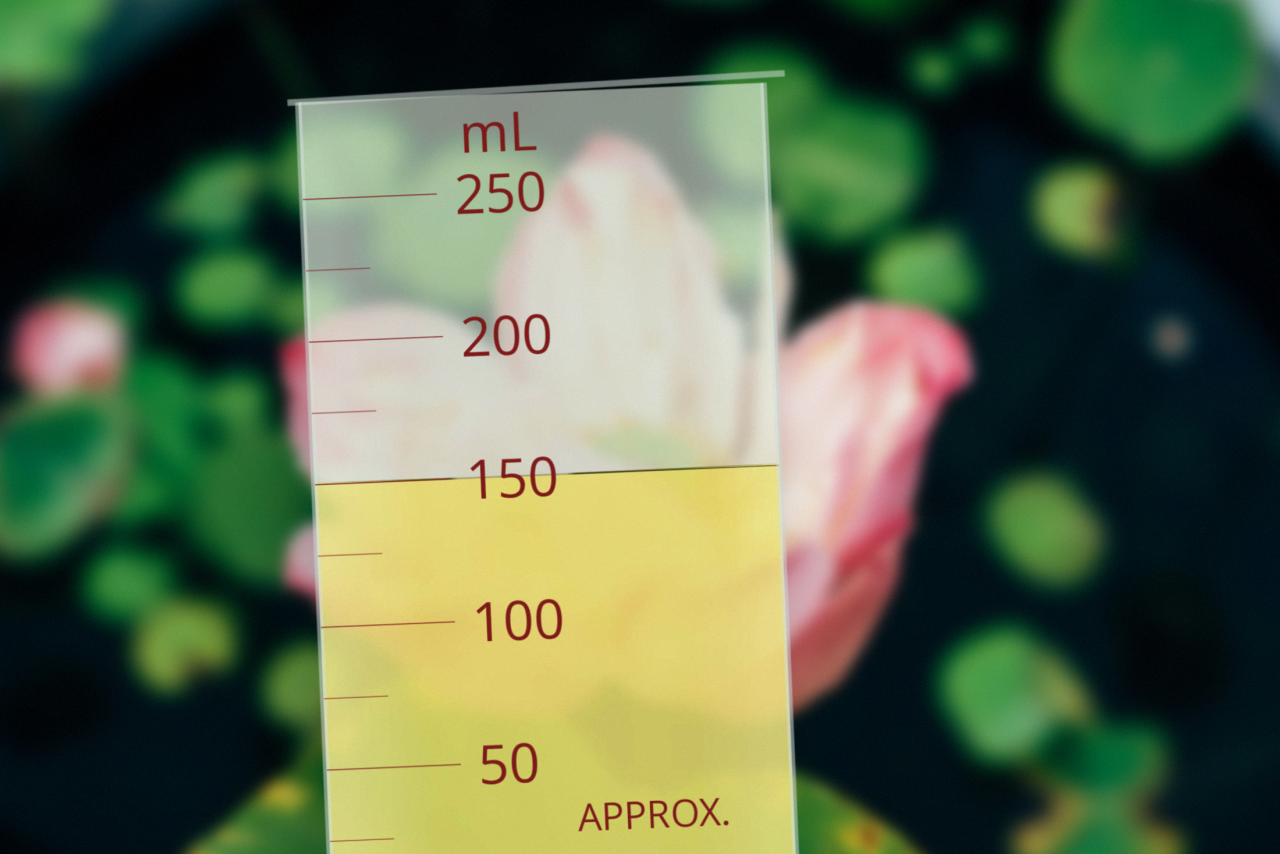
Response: 150 mL
